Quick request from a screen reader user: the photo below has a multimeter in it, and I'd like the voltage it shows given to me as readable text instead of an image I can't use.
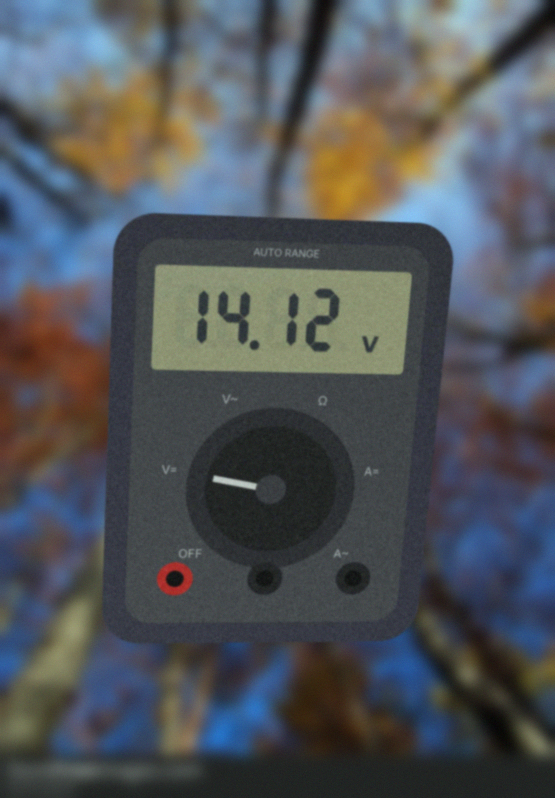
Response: 14.12 V
